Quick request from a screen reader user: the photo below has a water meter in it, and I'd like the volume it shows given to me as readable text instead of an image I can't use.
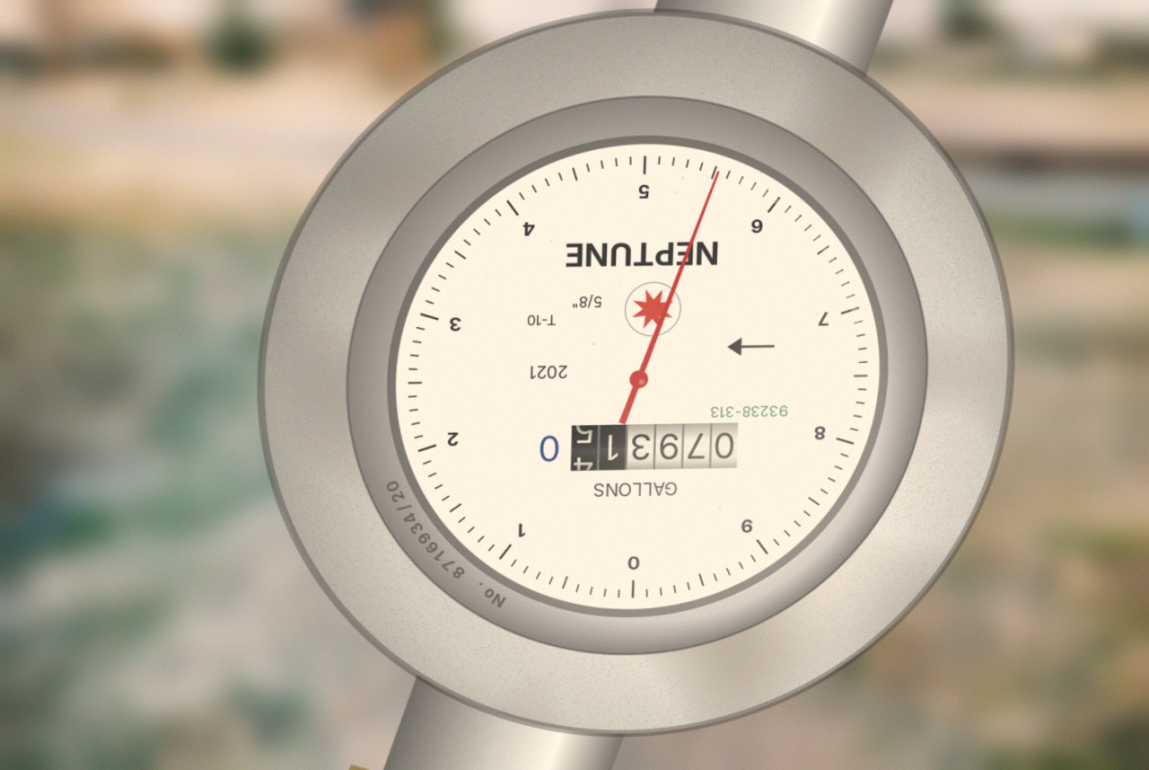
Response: 793145.5 gal
